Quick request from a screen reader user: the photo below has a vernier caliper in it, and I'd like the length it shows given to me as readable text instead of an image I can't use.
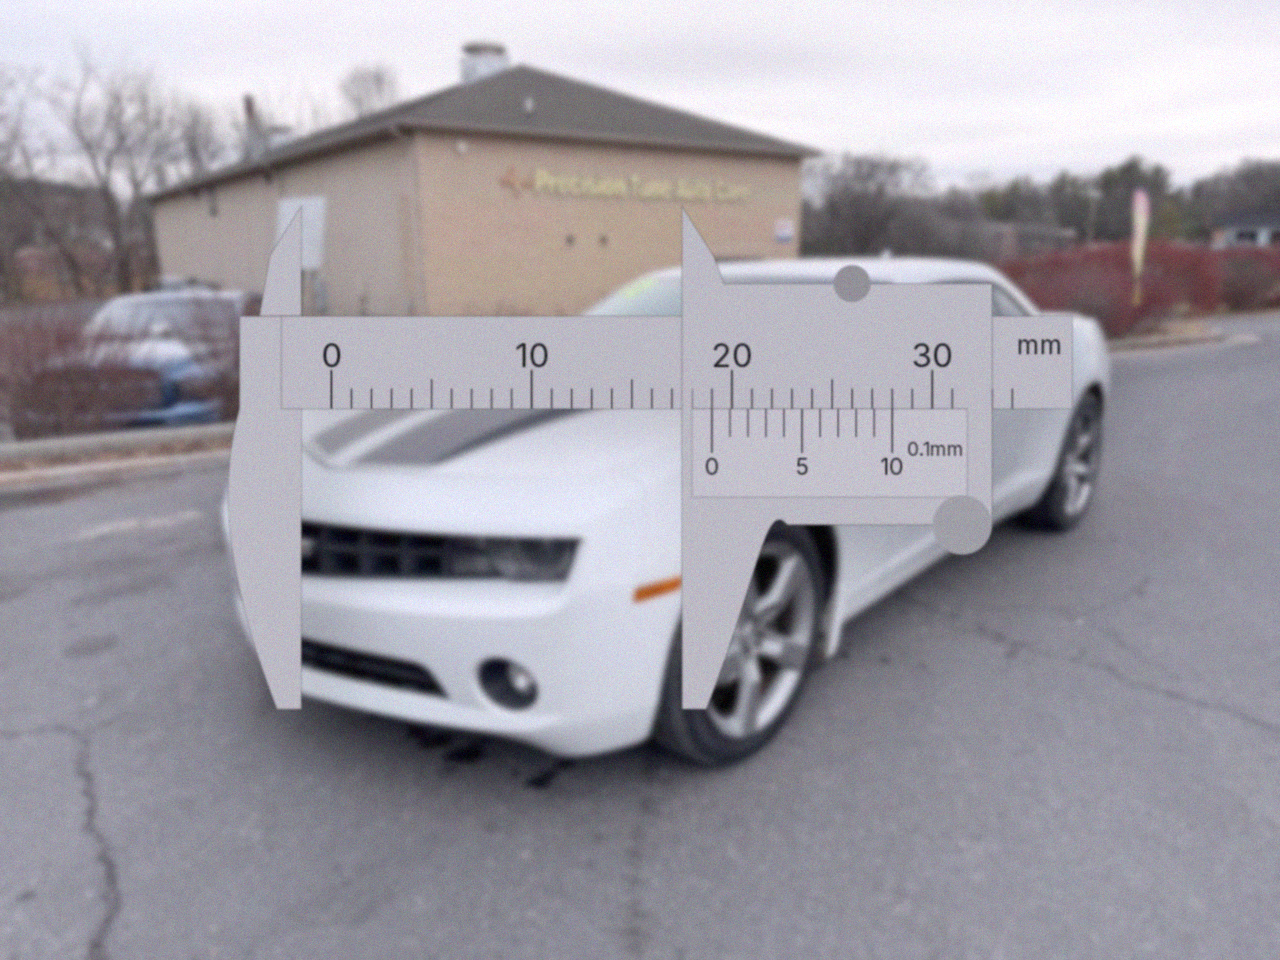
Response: 19.0 mm
